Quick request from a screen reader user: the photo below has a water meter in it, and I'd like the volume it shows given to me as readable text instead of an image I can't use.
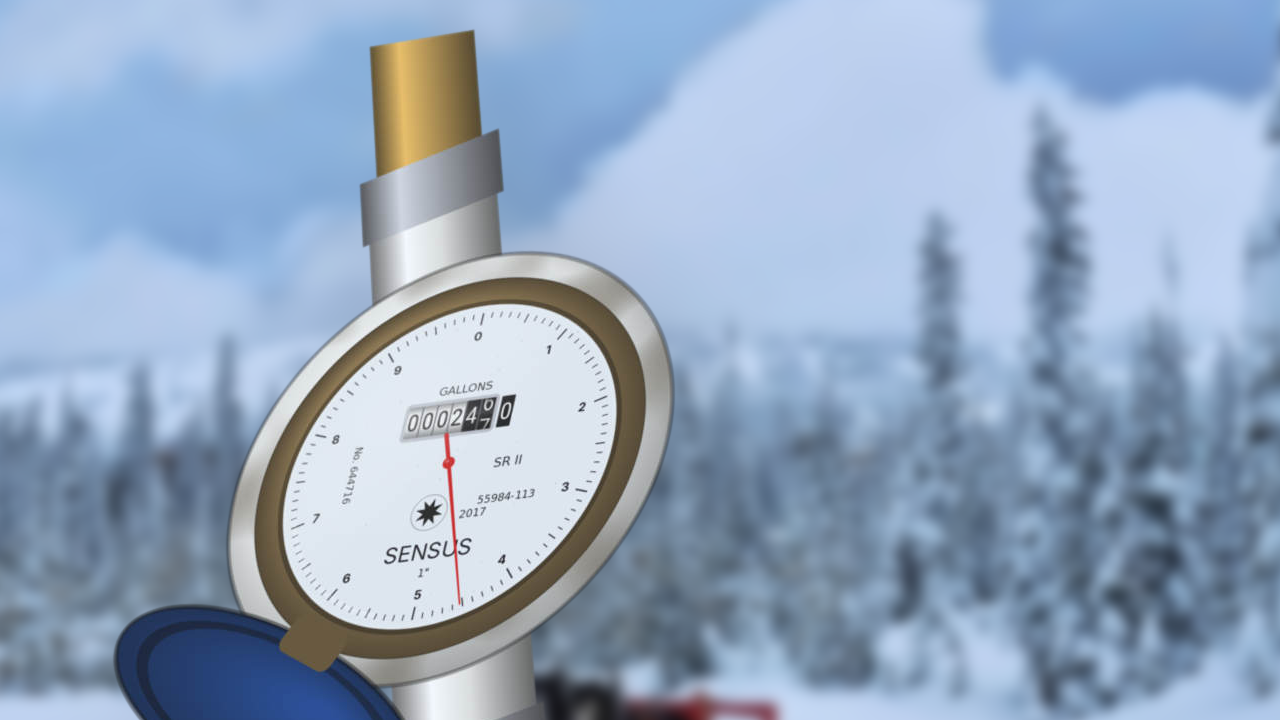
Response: 2464.5 gal
